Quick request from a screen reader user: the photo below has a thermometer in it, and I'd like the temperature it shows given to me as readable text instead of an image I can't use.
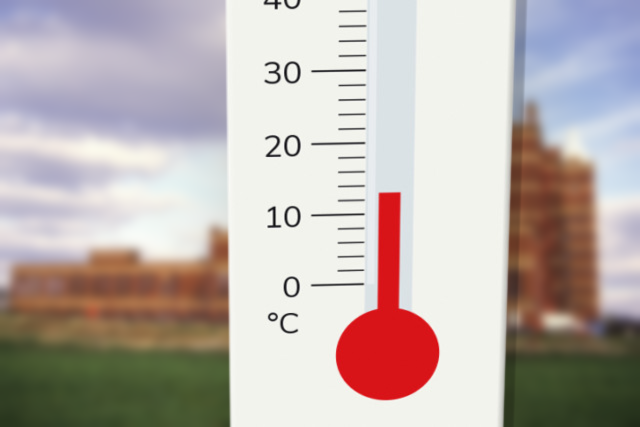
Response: 13 °C
